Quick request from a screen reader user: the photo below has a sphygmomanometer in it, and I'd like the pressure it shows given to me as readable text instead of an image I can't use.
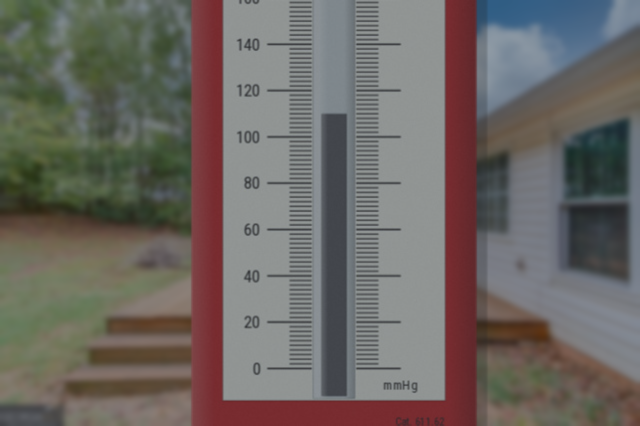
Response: 110 mmHg
